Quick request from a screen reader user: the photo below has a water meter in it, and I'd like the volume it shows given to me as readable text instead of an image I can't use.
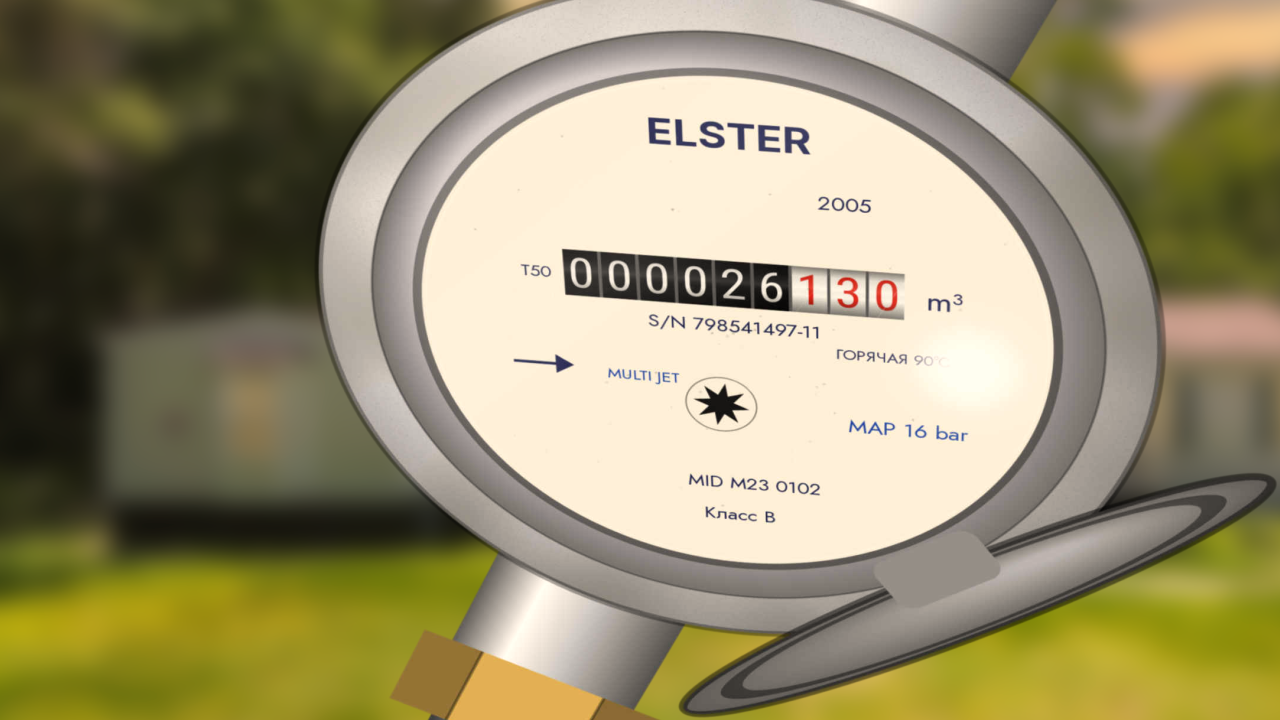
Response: 26.130 m³
